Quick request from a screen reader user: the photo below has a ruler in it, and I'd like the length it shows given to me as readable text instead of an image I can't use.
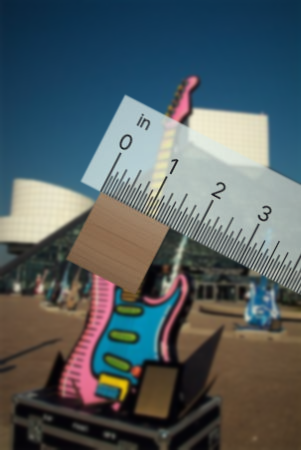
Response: 1.5 in
